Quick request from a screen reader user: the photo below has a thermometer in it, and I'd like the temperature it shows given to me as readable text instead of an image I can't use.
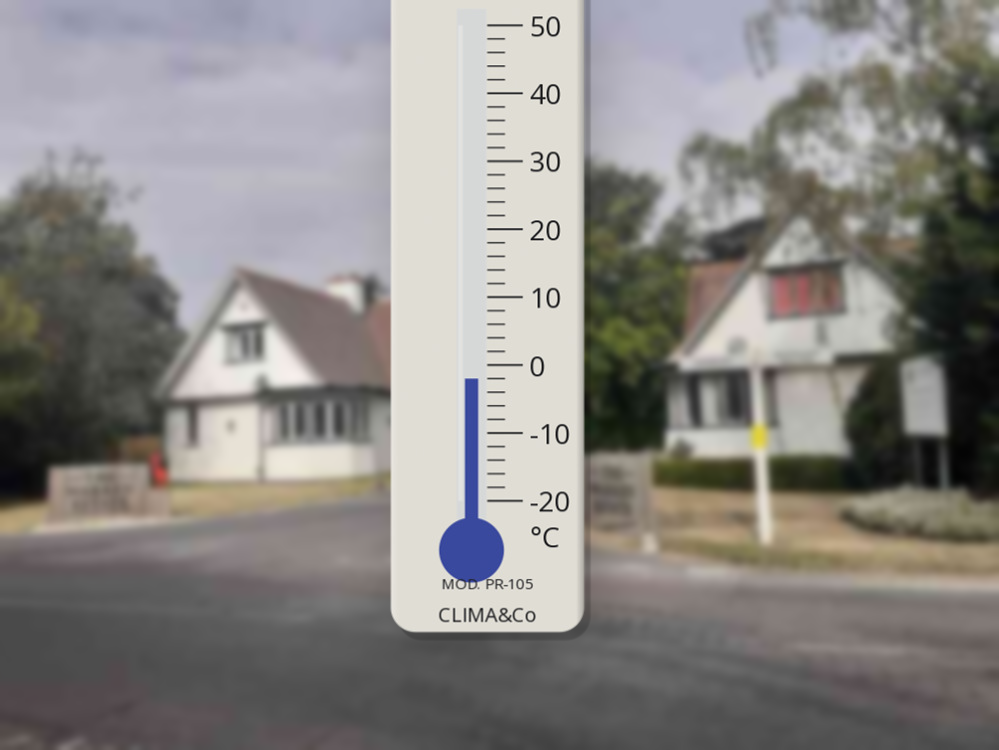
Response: -2 °C
